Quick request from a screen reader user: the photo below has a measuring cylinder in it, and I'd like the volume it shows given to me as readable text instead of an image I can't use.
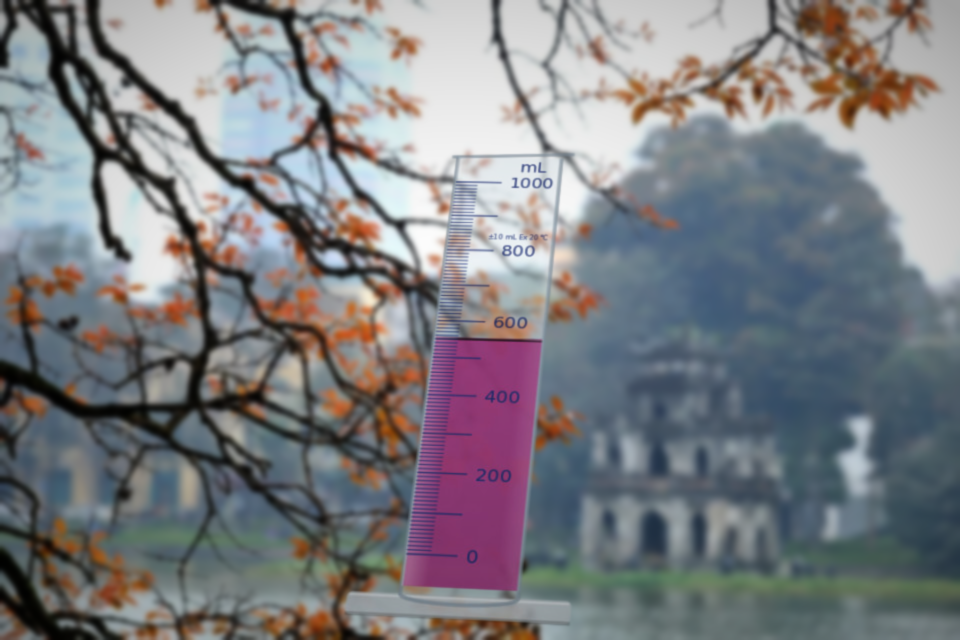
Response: 550 mL
